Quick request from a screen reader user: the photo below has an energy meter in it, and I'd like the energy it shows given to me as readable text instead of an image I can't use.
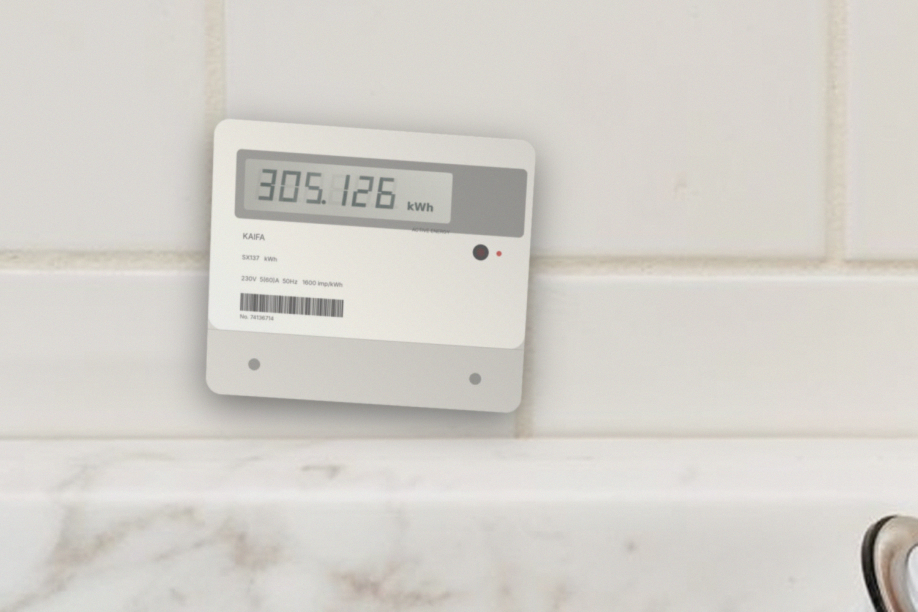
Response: 305.126 kWh
